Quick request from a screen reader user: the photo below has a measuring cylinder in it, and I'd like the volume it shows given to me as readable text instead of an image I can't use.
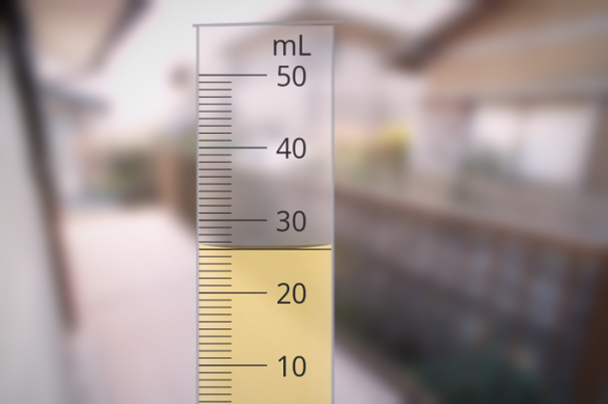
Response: 26 mL
